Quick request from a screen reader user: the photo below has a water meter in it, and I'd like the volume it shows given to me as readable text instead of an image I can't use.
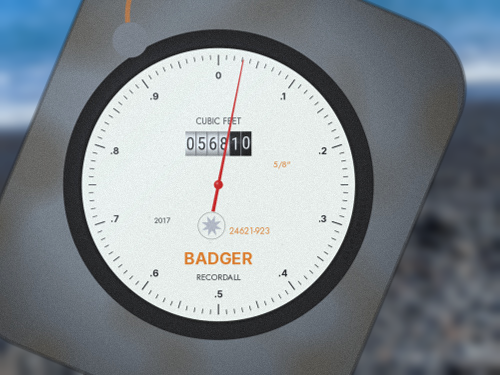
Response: 56810.03 ft³
